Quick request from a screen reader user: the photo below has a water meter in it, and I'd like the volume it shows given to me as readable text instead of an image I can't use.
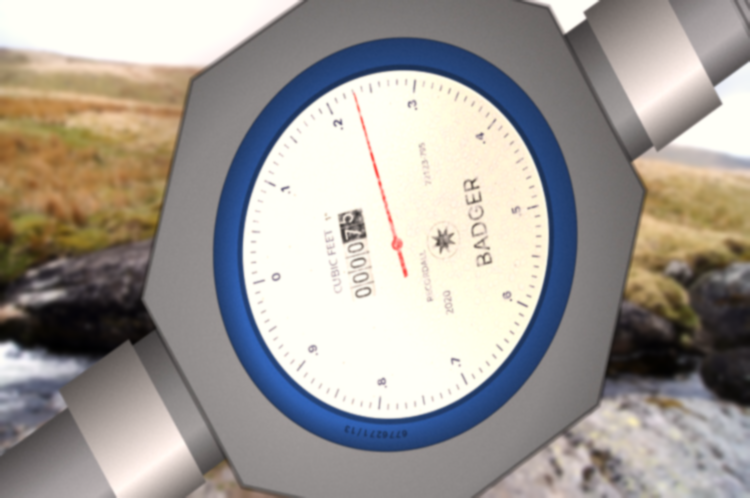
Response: 75.23 ft³
